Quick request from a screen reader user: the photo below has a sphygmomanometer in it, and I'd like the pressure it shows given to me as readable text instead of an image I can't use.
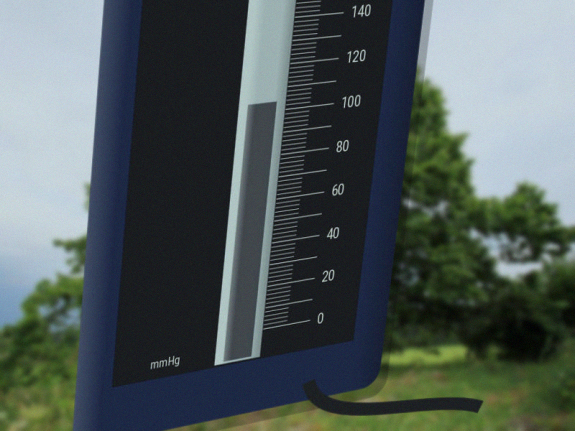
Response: 104 mmHg
